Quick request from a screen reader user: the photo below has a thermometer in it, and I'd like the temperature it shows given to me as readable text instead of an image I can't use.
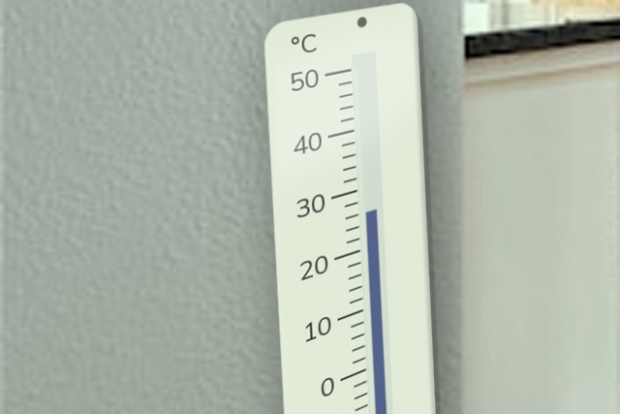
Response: 26 °C
